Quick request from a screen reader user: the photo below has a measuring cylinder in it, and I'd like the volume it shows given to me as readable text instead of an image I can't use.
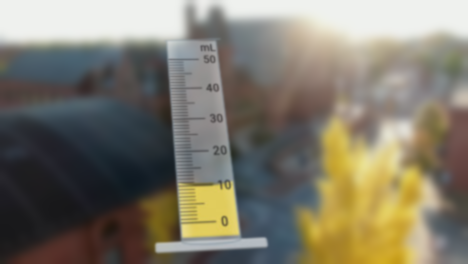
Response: 10 mL
